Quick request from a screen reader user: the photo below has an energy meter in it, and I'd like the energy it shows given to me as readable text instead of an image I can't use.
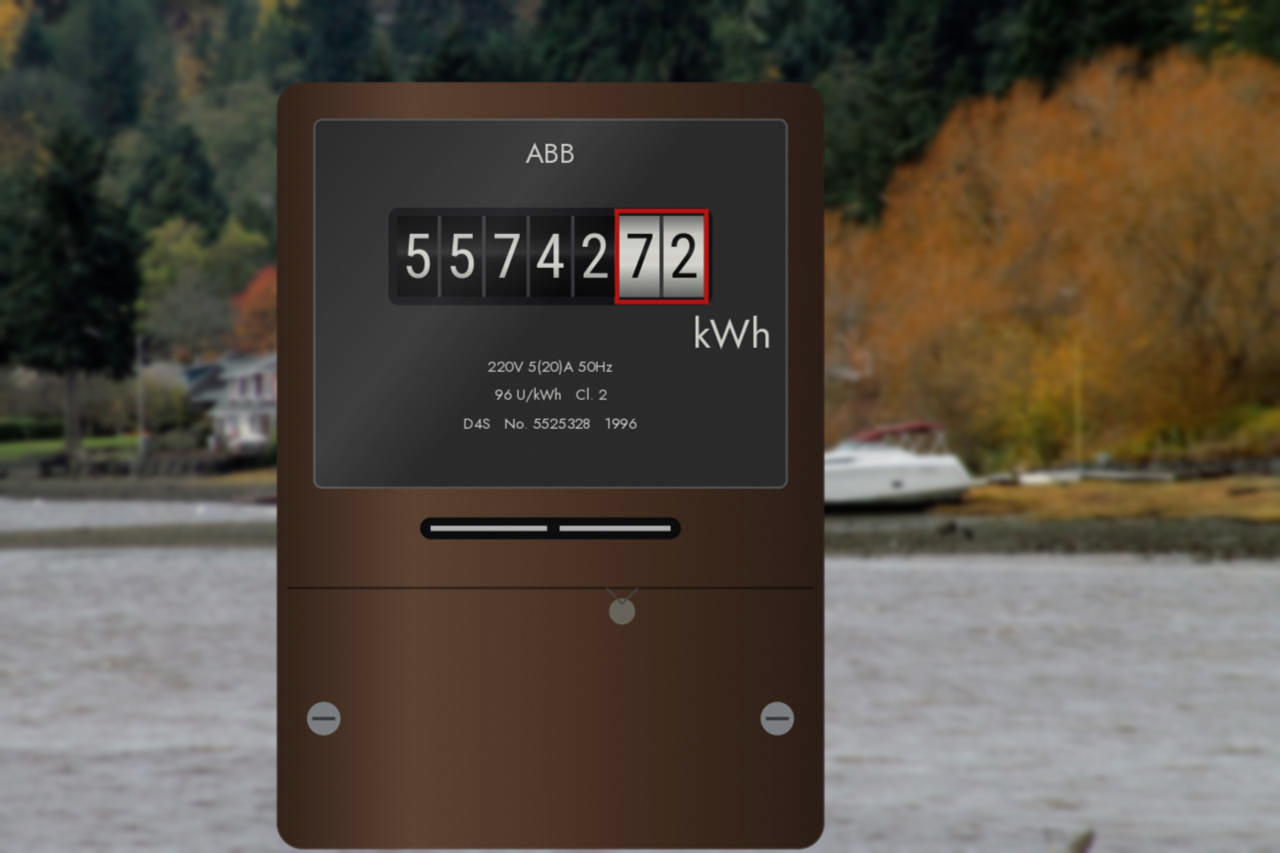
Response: 55742.72 kWh
